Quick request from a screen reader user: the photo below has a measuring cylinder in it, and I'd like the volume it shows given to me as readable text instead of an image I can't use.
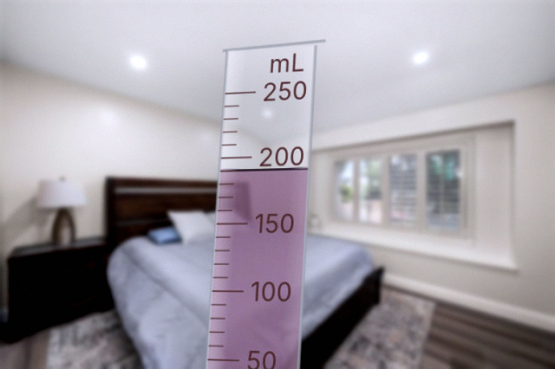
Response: 190 mL
